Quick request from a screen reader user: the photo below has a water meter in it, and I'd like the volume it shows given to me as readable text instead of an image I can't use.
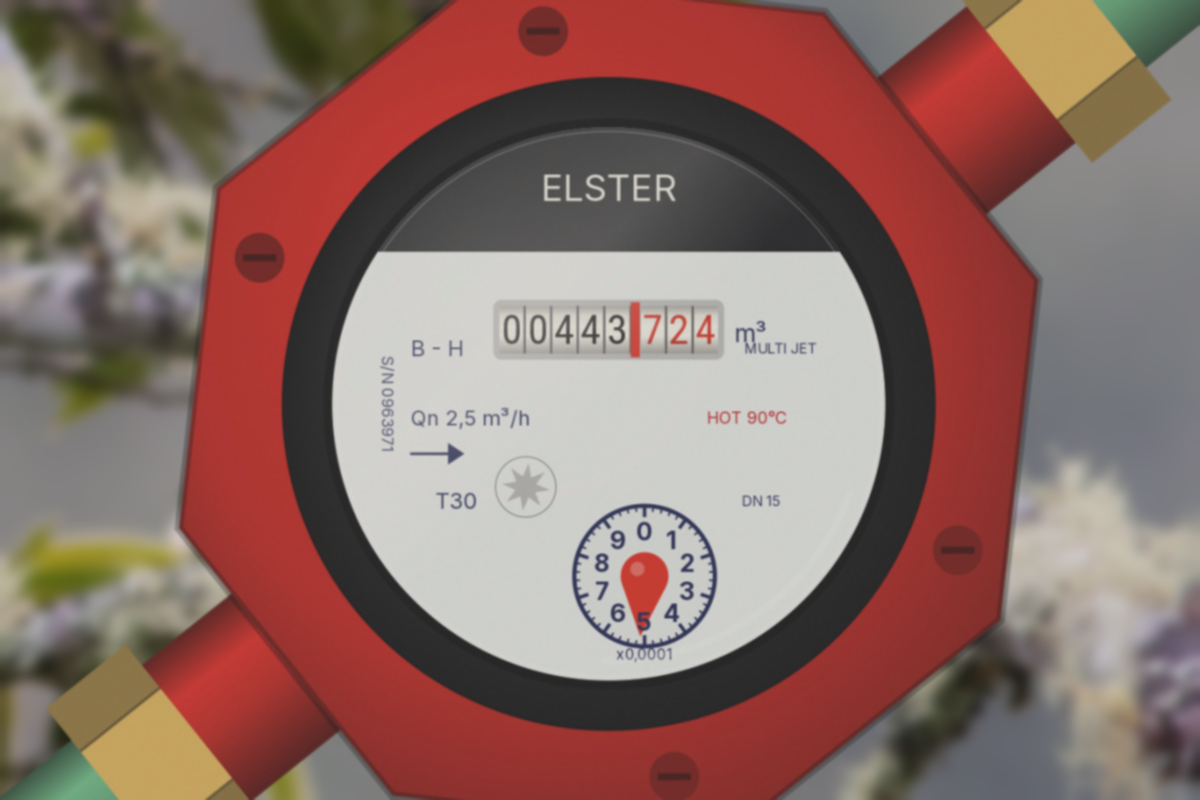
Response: 443.7245 m³
